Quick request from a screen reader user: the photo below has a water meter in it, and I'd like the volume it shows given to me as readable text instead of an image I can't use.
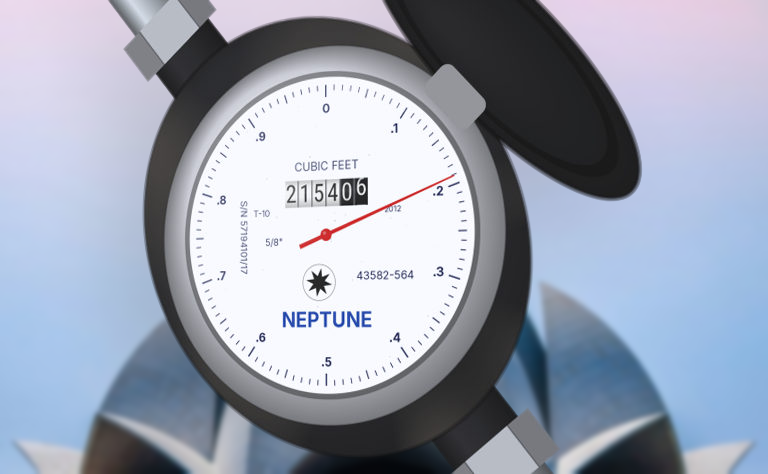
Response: 215406.19 ft³
